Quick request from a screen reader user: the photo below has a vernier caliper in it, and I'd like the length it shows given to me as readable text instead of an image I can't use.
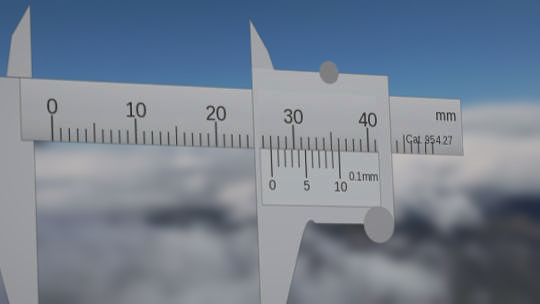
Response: 27.0 mm
